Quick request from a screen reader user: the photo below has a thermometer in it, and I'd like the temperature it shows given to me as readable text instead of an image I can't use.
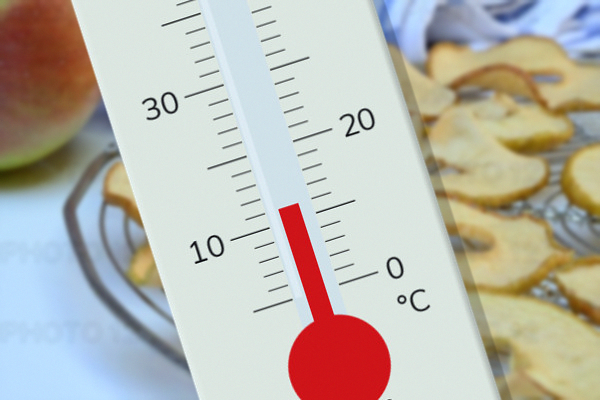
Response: 12 °C
